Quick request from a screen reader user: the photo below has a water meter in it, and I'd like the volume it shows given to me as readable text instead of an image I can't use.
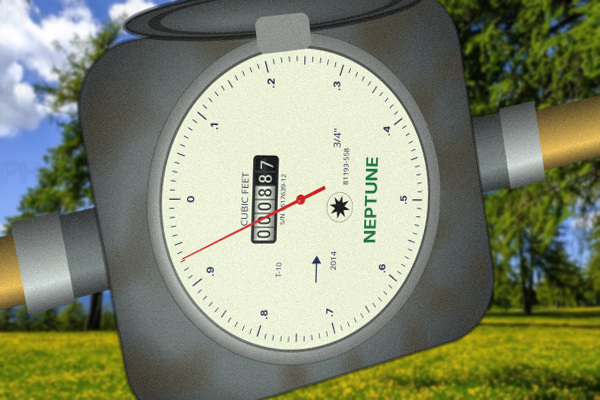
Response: 886.93 ft³
